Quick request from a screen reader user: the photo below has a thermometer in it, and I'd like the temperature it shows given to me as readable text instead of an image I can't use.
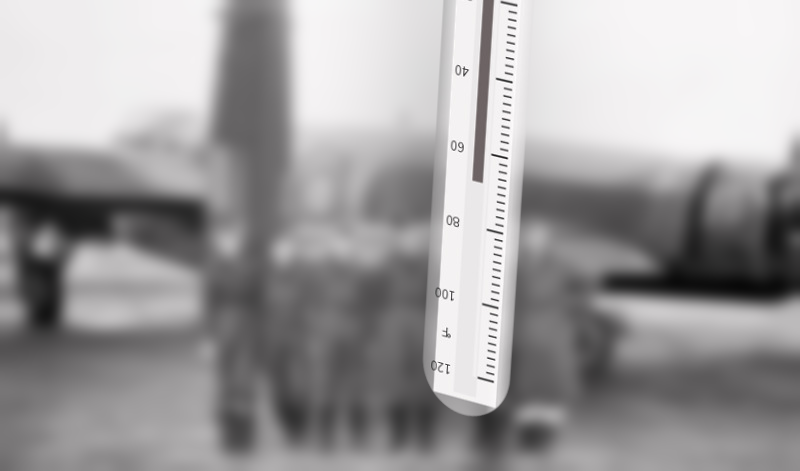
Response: 68 °F
